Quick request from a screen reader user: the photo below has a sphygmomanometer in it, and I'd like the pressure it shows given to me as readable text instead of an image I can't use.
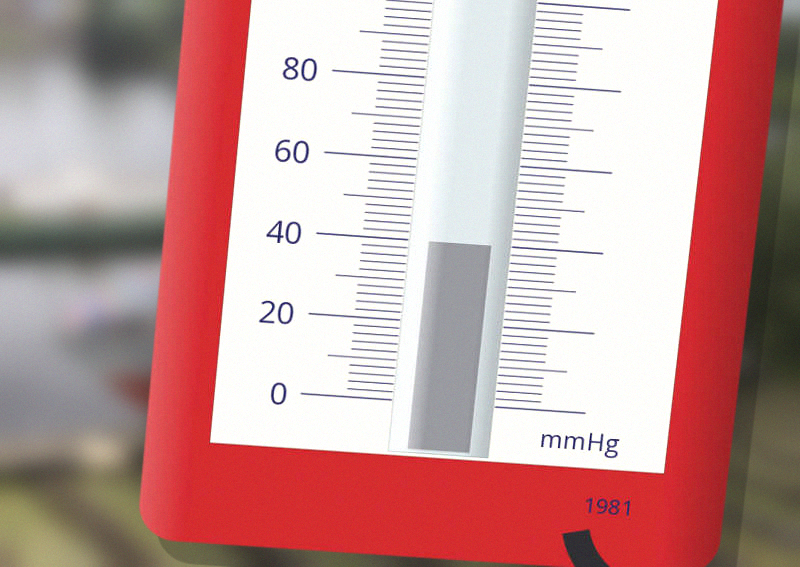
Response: 40 mmHg
